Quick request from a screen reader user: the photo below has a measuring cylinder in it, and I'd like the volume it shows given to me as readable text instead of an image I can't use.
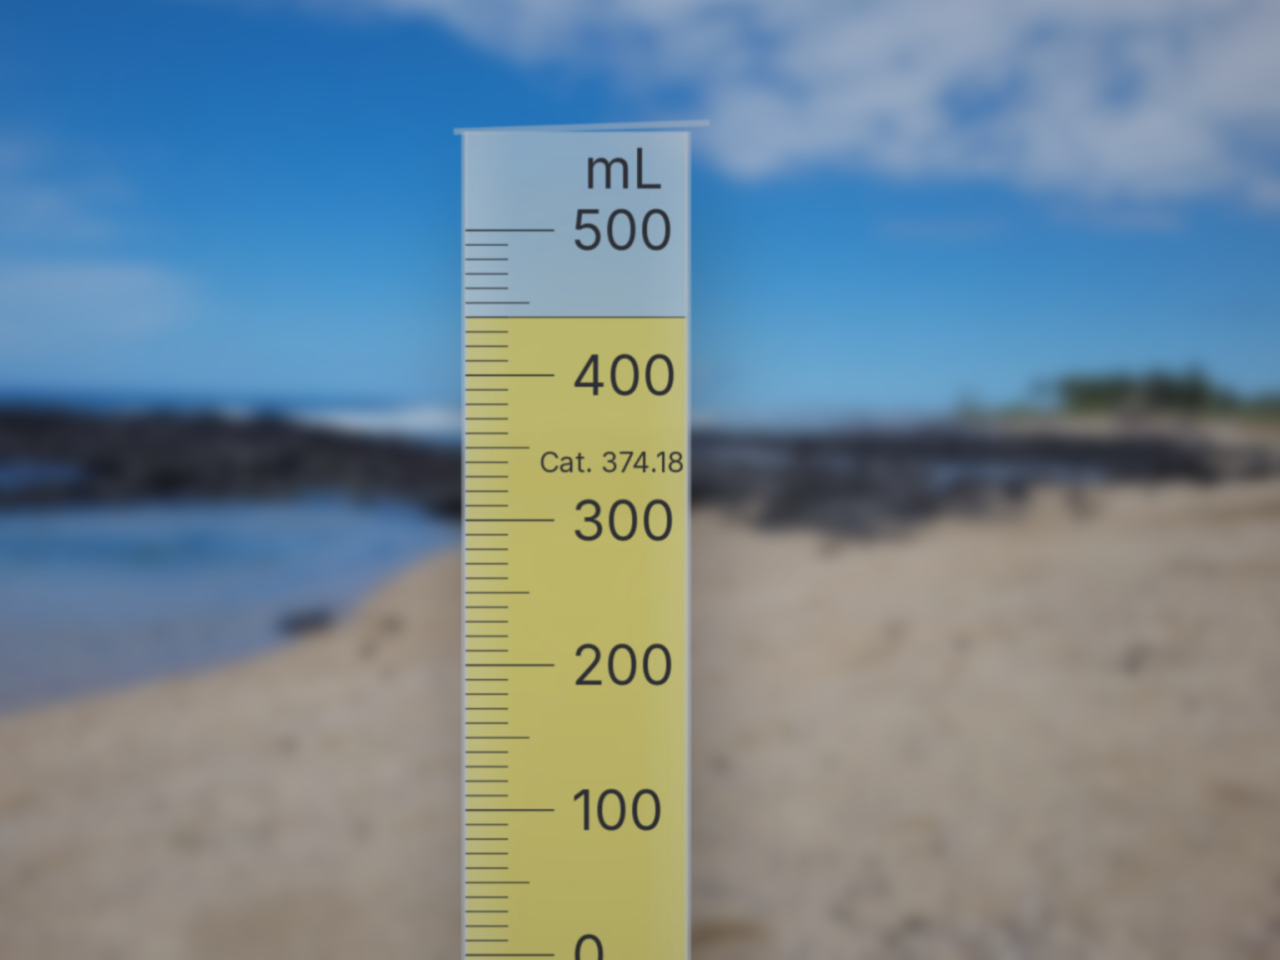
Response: 440 mL
